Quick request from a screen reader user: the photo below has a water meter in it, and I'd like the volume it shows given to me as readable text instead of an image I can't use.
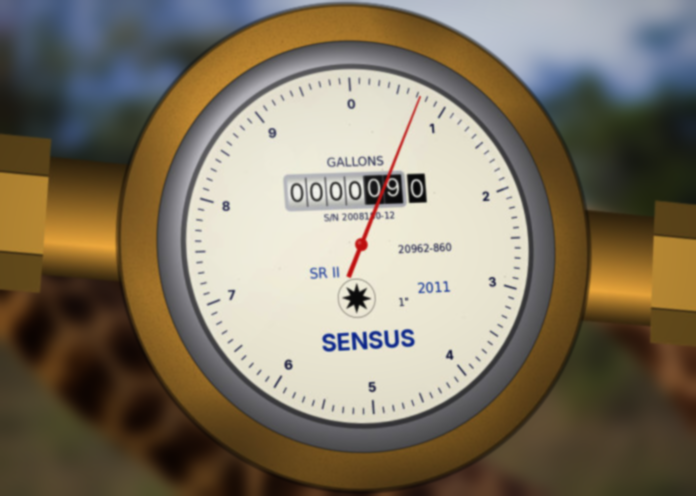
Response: 90.7 gal
